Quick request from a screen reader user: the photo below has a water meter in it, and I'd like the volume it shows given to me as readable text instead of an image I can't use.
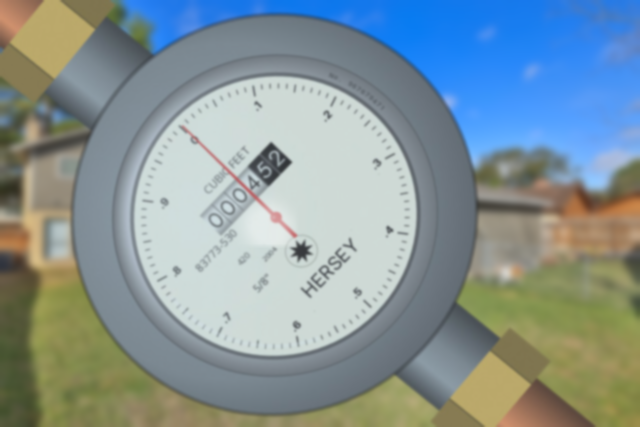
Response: 452.00 ft³
